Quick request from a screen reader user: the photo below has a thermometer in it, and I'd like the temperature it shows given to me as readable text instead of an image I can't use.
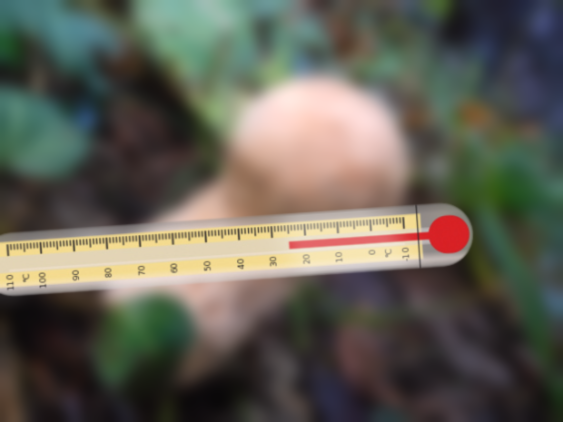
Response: 25 °C
